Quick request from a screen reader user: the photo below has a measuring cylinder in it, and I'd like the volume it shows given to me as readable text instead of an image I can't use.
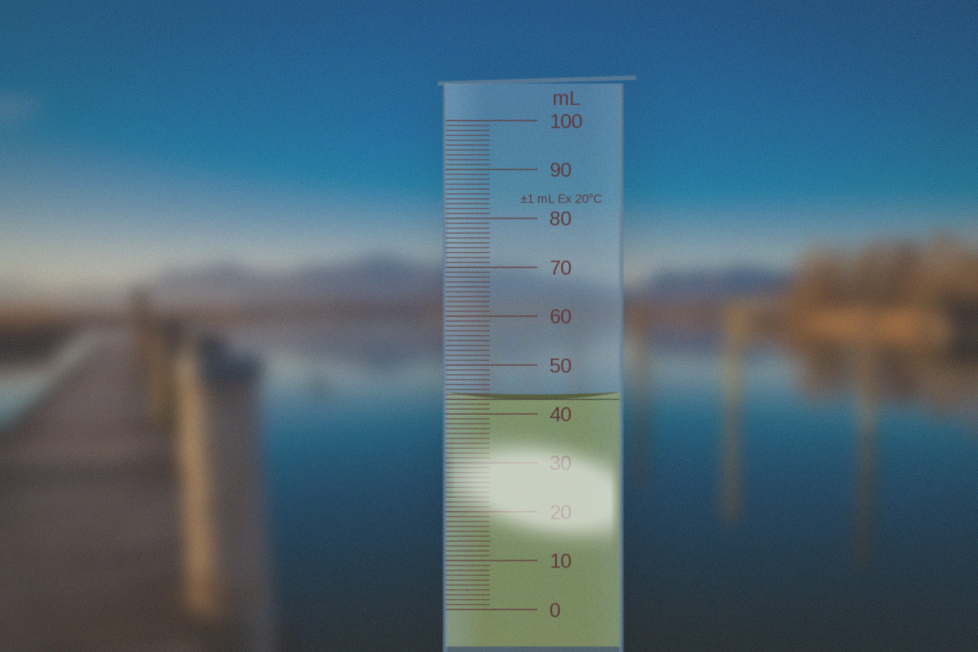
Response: 43 mL
